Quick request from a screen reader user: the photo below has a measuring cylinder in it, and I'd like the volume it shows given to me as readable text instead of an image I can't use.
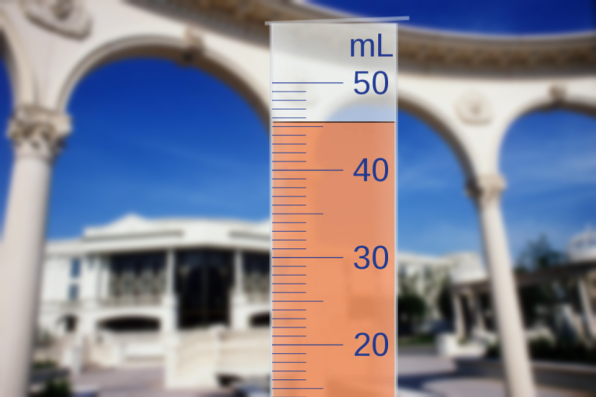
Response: 45.5 mL
